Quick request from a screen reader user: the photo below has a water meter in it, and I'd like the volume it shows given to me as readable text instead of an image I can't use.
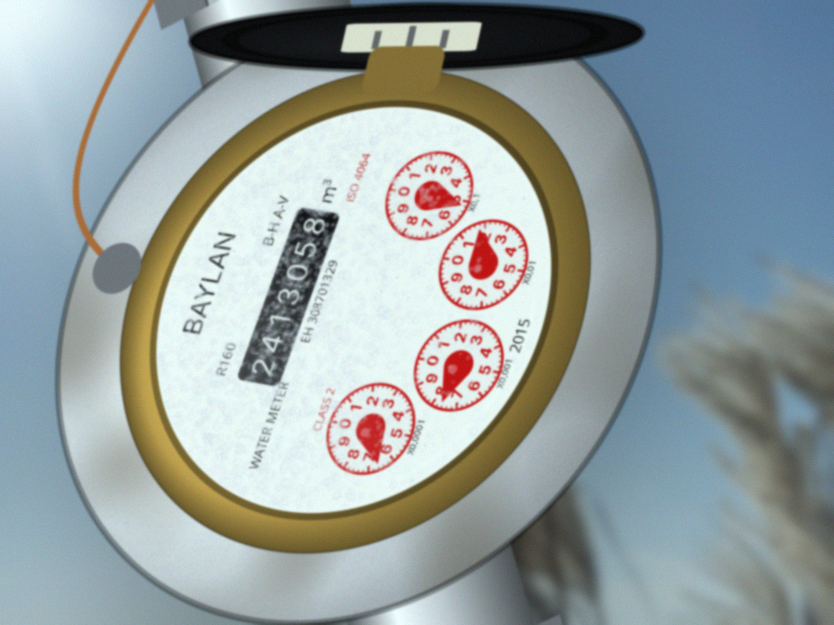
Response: 2413058.5176 m³
